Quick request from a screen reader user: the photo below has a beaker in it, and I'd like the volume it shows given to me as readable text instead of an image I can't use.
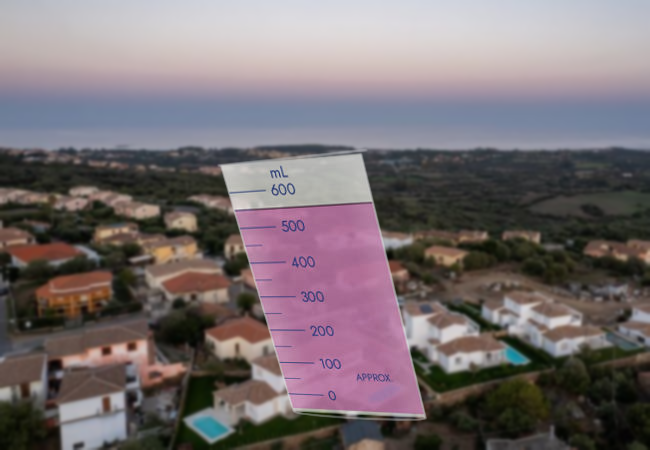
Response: 550 mL
